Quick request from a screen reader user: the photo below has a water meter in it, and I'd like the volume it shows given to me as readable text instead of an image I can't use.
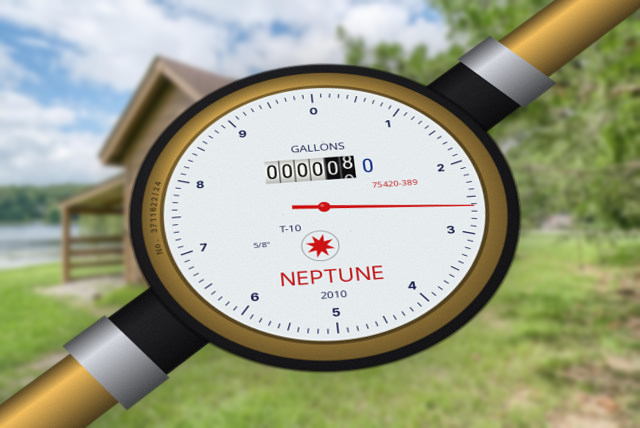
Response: 82.6 gal
